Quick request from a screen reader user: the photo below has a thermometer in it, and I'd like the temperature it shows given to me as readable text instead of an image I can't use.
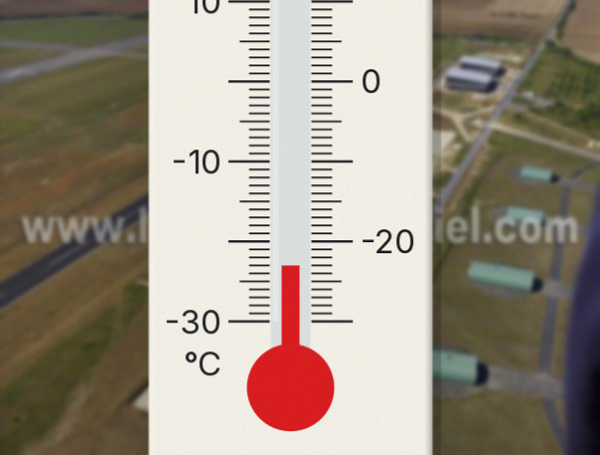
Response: -23 °C
